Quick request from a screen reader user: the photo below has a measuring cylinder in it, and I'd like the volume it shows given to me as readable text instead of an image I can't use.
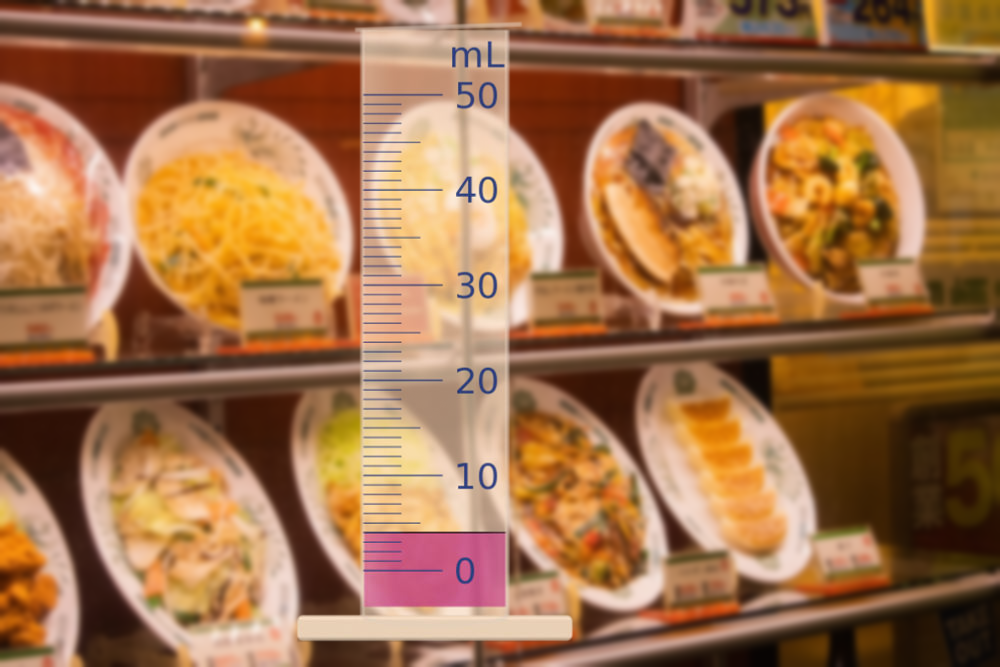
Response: 4 mL
